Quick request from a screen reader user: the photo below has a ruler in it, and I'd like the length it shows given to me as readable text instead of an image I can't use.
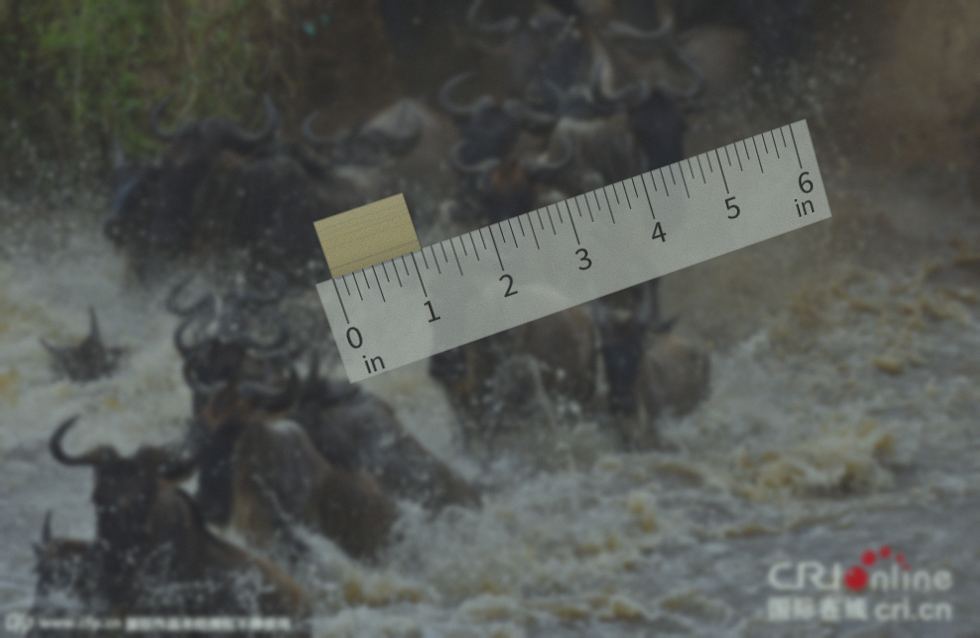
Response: 1.125 in
